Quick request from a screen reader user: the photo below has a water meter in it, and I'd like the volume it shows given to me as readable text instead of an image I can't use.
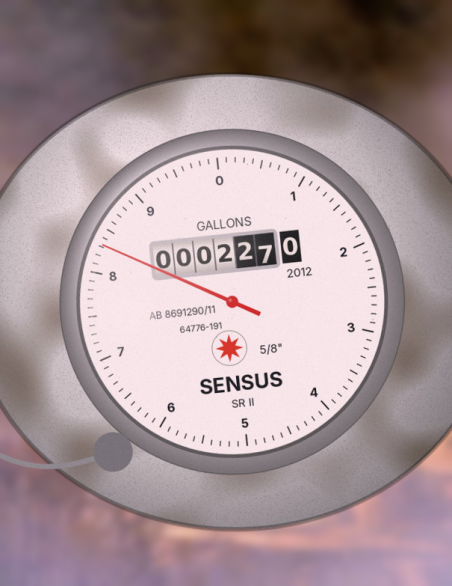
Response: 2268.3 gal
